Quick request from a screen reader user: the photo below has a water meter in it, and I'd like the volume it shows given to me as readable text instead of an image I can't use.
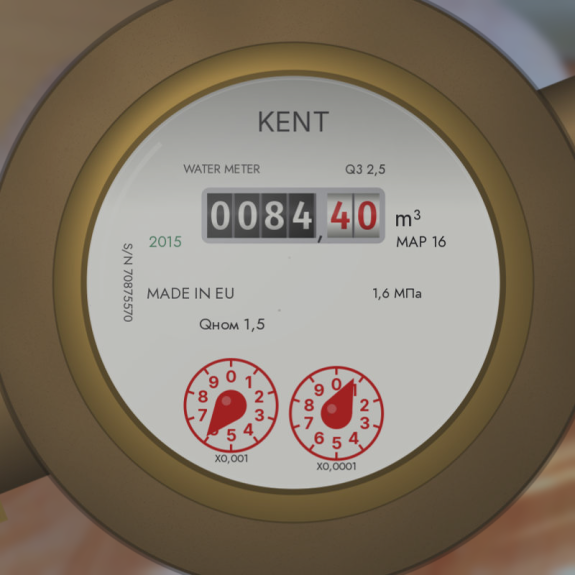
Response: 84.4060 m³
